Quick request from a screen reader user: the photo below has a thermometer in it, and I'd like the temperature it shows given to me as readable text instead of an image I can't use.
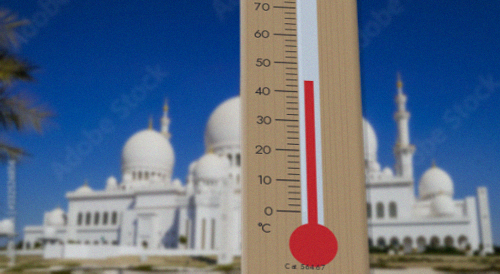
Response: 44 °C
